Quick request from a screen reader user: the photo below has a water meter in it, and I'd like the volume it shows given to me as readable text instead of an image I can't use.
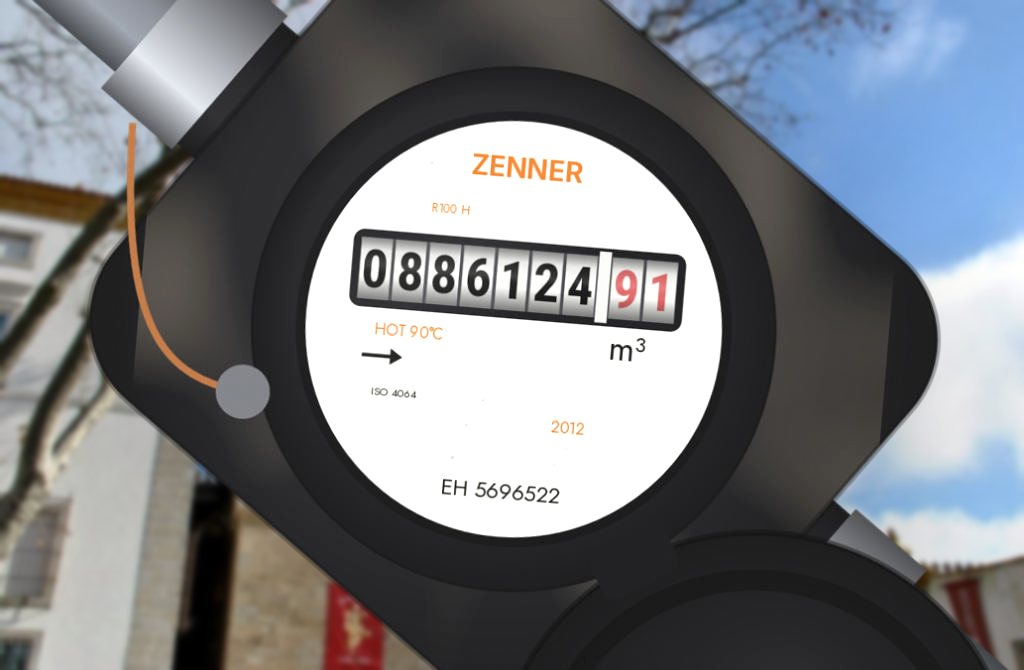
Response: 886124.91 m³
